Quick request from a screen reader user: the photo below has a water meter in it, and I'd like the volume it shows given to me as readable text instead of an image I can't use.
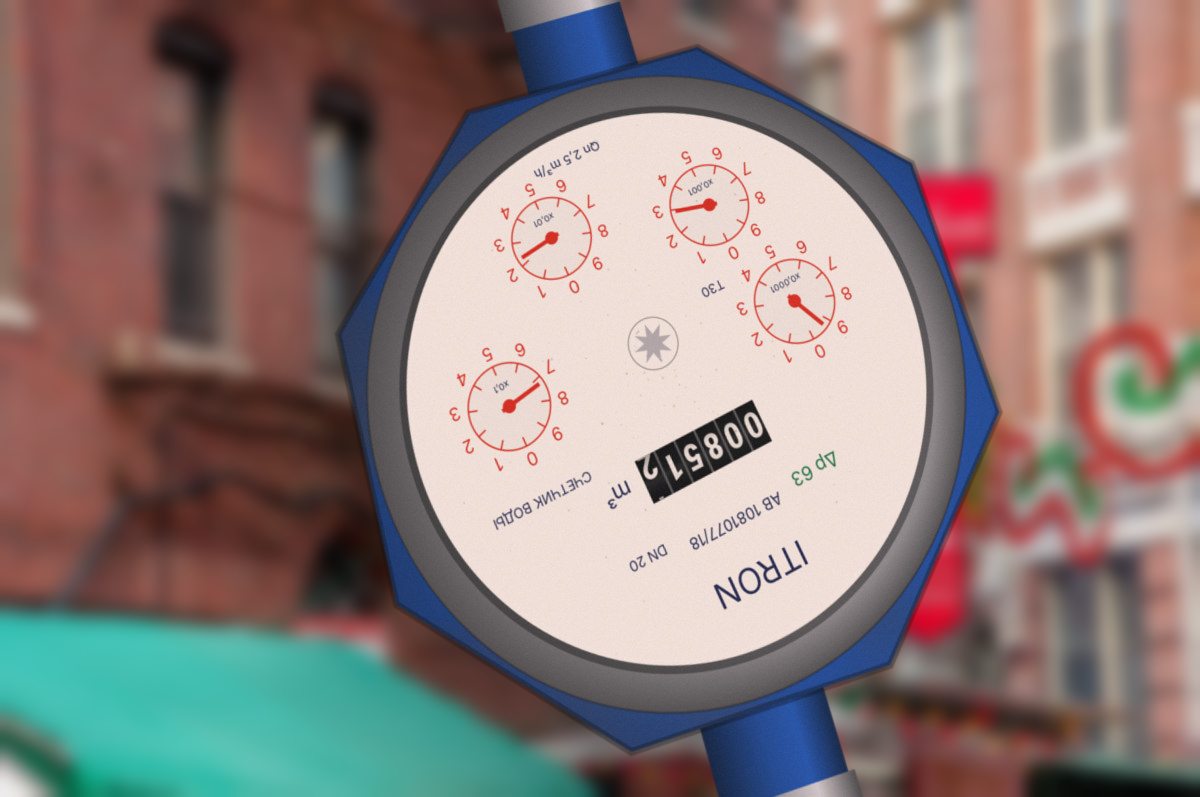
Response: 8511.7229 m³
